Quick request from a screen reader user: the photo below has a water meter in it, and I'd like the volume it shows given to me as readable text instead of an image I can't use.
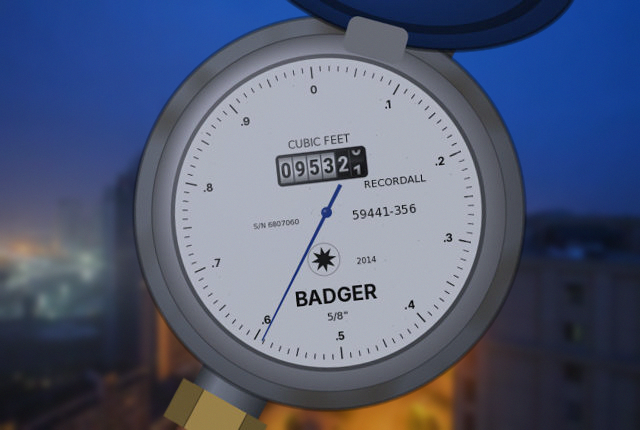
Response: 95320.59 ft³
